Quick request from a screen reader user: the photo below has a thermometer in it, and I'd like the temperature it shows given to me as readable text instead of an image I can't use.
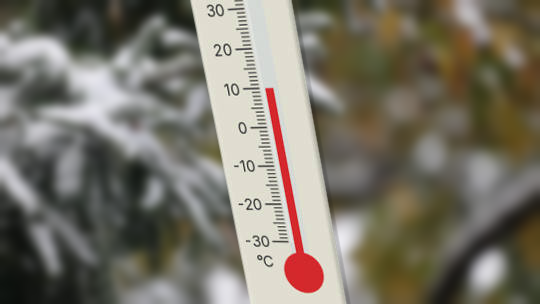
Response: 10 °C
